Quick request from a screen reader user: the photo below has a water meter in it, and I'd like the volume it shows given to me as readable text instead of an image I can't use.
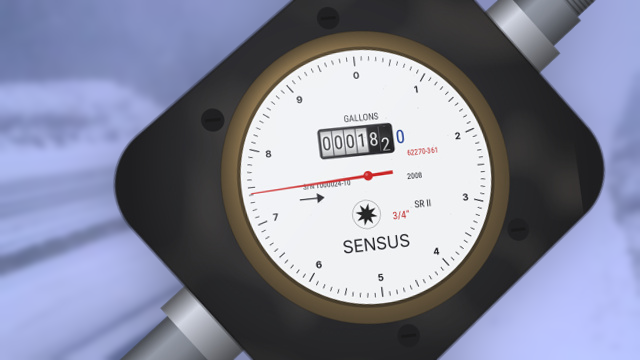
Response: 1817.4 gal
